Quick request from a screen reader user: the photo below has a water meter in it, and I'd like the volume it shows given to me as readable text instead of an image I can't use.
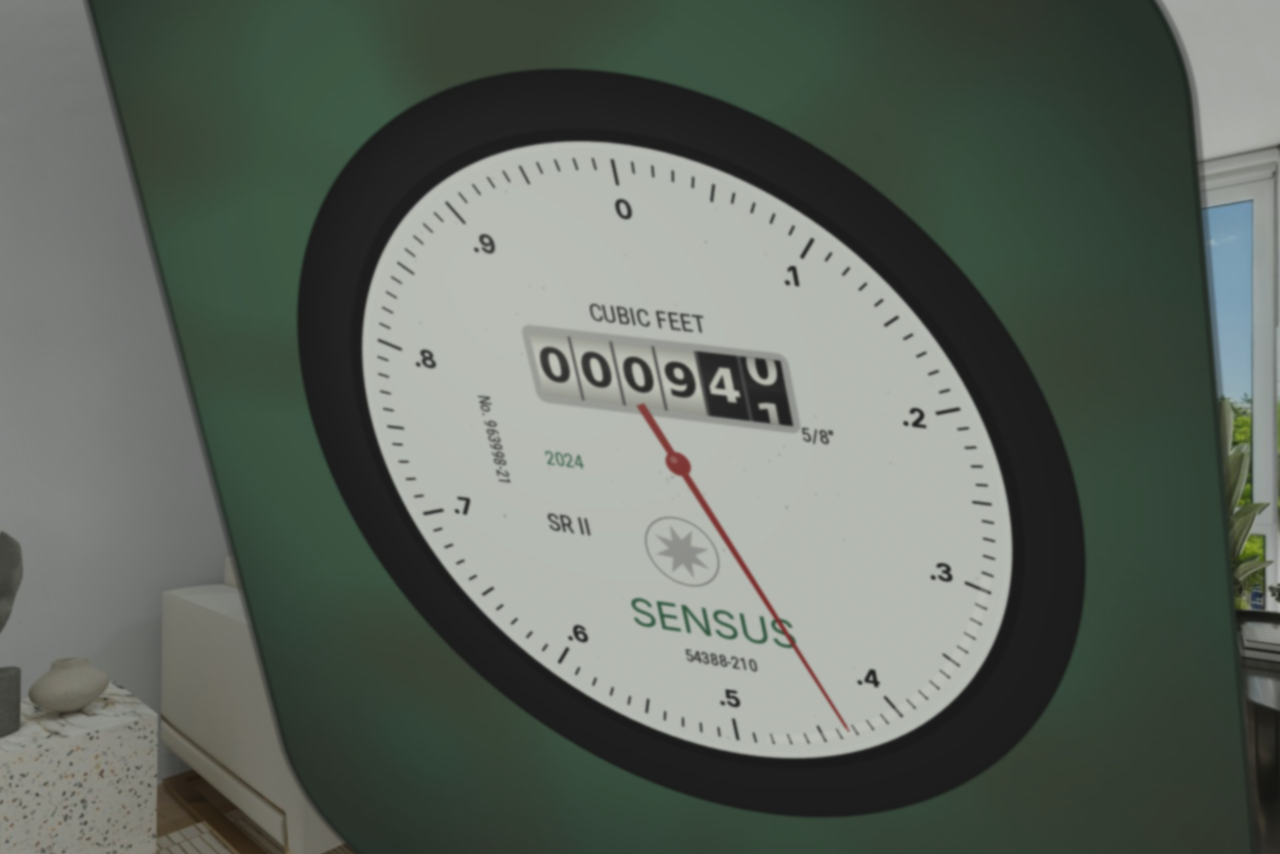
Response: 940.43 ft³
